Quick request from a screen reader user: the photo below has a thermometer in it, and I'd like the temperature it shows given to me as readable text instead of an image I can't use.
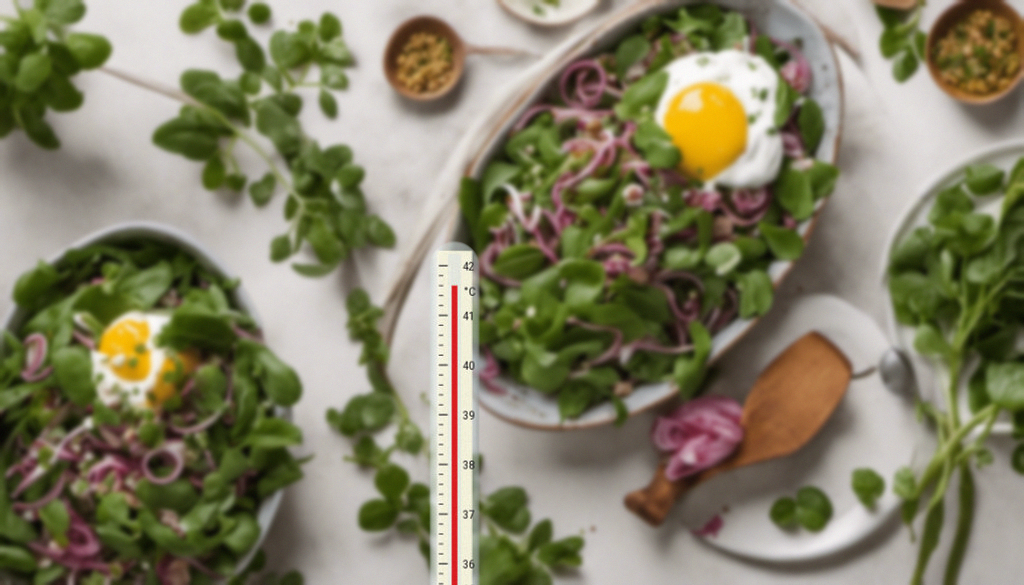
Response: 41.6 °C
